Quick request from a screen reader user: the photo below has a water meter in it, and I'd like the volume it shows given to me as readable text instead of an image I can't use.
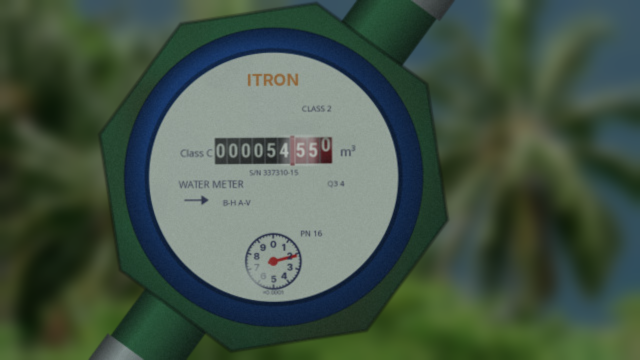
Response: 54.5502 m³
